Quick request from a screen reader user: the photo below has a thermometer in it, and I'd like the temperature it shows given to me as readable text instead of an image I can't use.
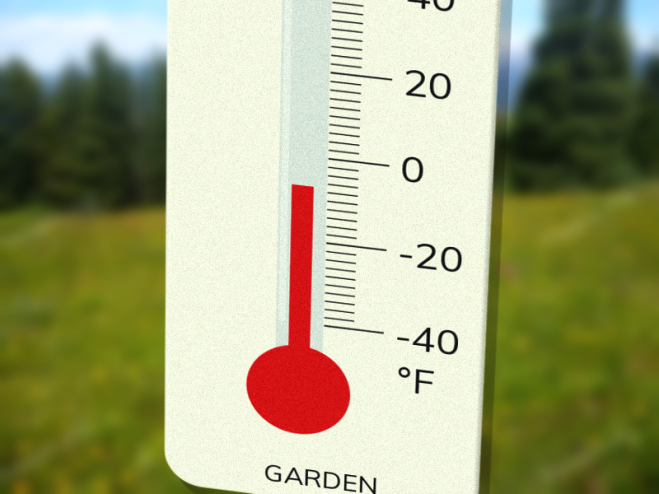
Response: -7 °F
